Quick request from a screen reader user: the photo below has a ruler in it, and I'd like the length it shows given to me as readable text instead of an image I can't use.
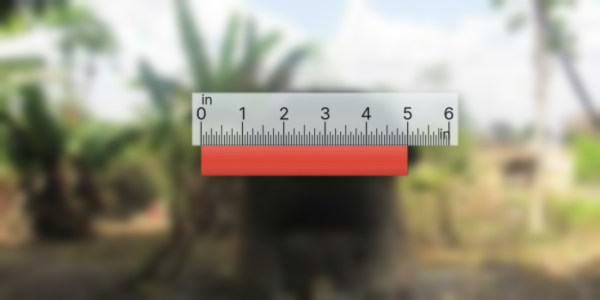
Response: 5 in
